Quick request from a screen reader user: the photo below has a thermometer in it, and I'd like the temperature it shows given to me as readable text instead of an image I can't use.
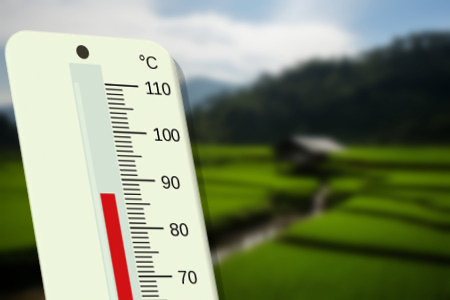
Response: 87 °C
